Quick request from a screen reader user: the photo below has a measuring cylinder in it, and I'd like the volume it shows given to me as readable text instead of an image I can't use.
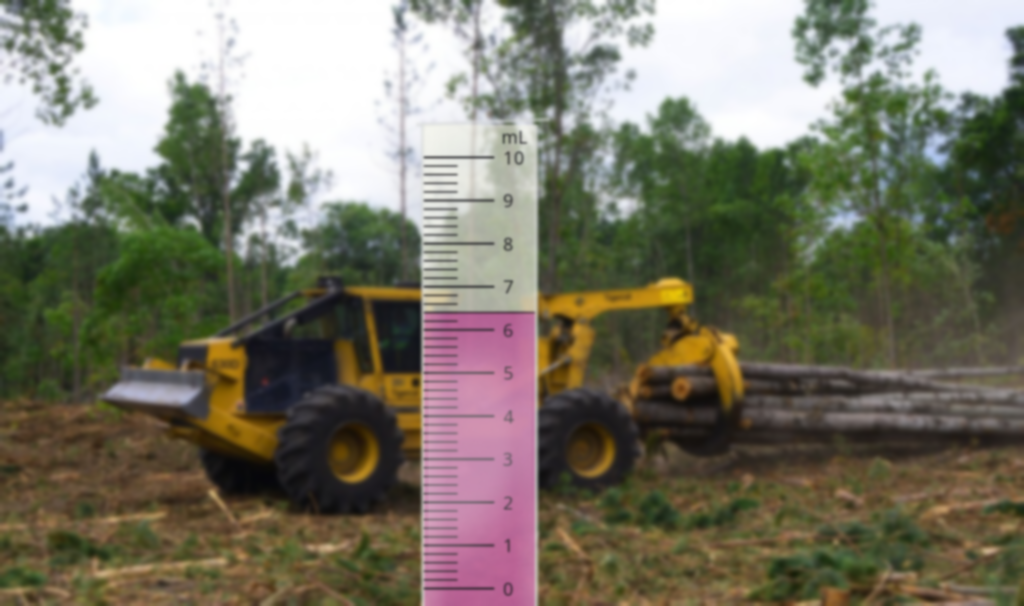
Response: 6.4 mL
